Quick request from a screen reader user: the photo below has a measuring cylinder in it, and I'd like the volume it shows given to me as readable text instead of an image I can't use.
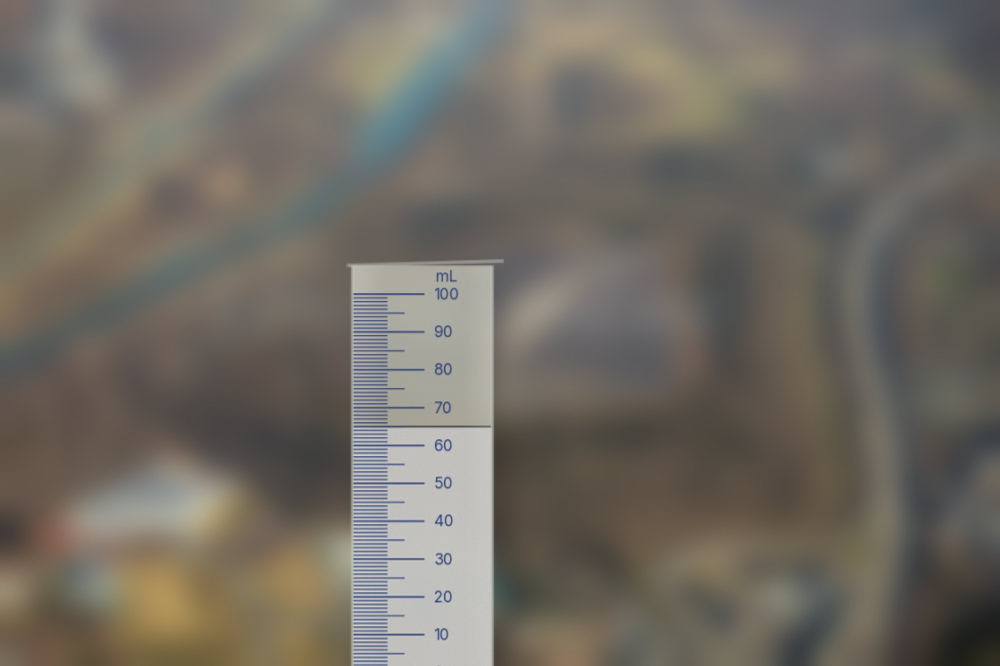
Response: 65 mL
